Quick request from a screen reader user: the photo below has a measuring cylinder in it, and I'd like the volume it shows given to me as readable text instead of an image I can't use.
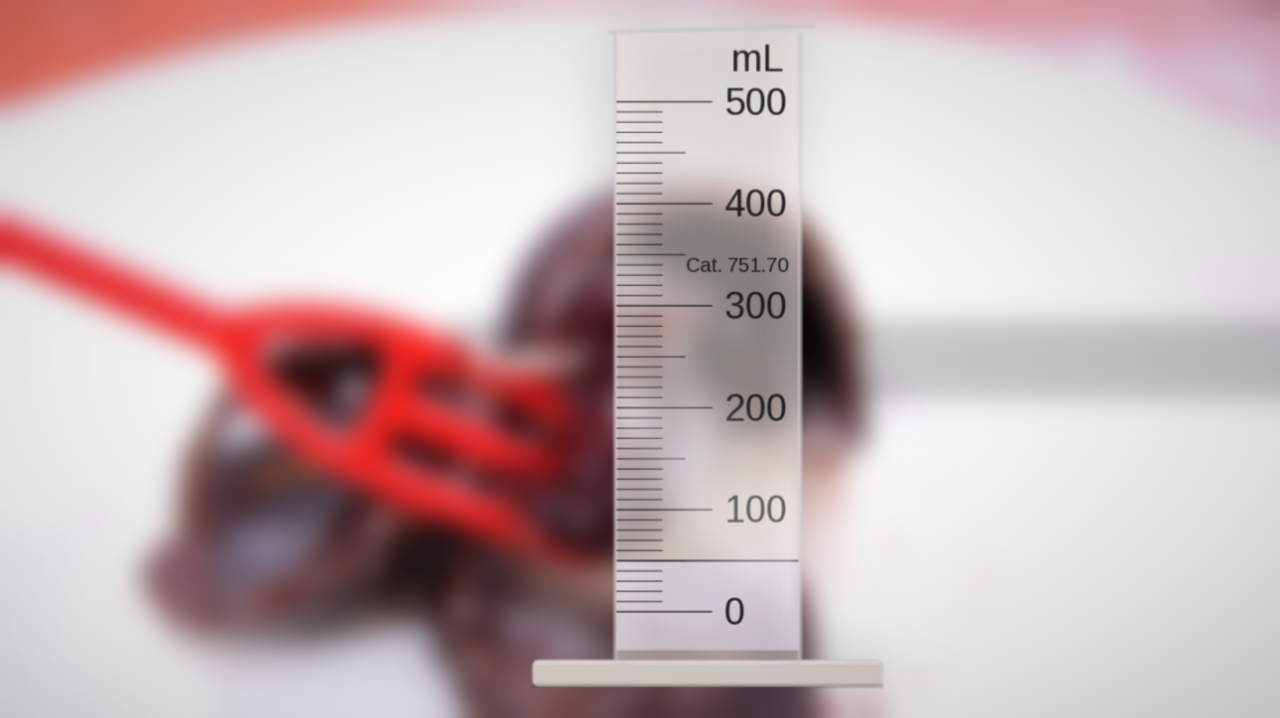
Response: 50 mL
